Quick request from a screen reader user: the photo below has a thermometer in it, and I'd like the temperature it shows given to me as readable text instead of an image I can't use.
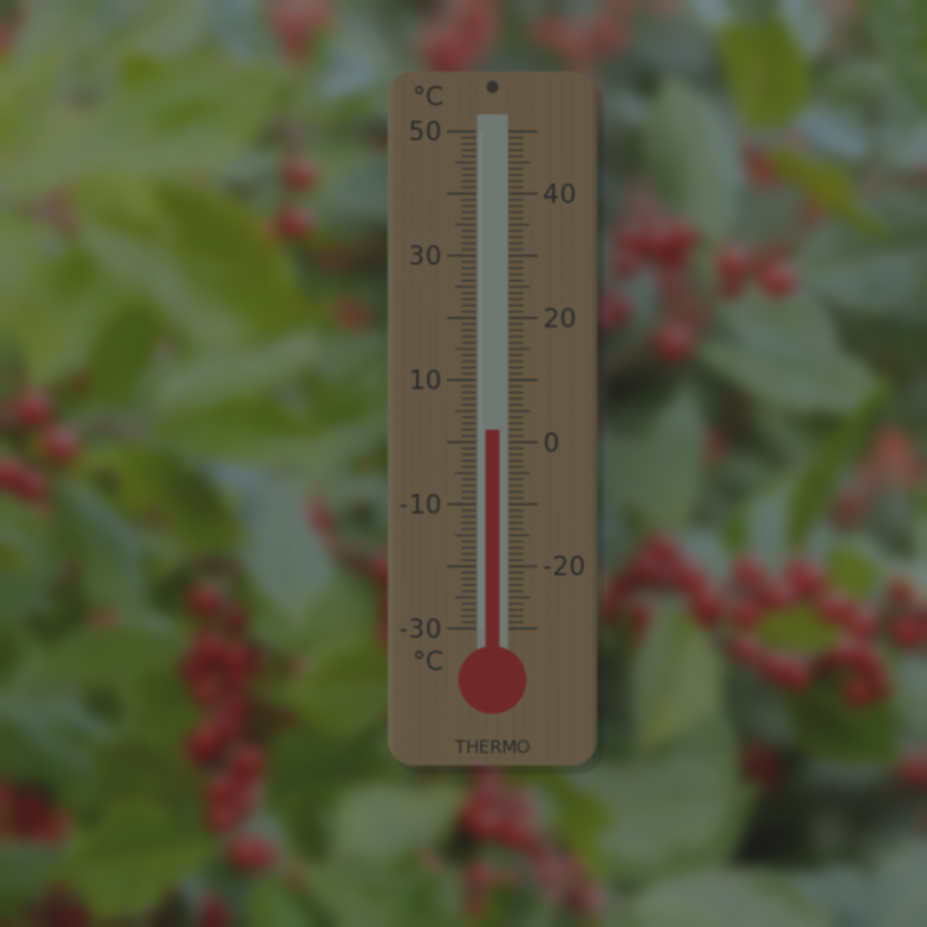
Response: 2 °C
